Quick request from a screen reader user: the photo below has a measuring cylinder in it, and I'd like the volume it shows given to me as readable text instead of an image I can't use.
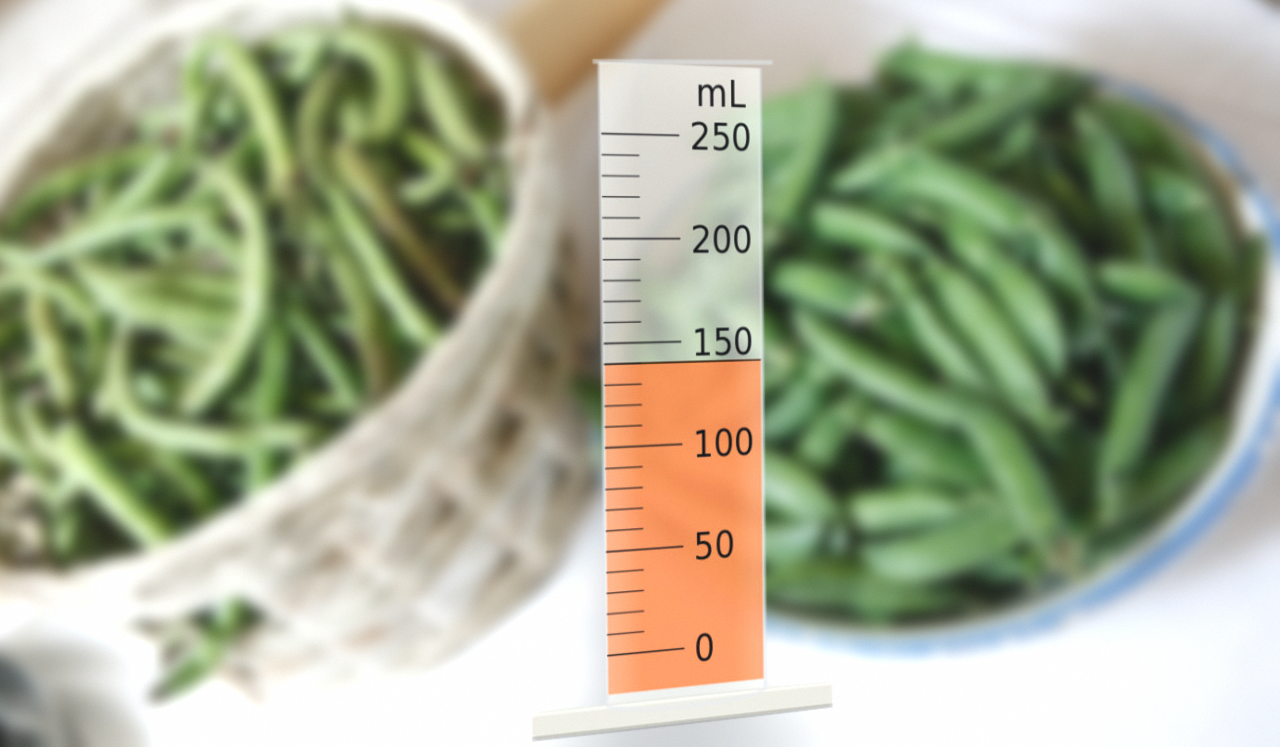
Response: 140 mL
